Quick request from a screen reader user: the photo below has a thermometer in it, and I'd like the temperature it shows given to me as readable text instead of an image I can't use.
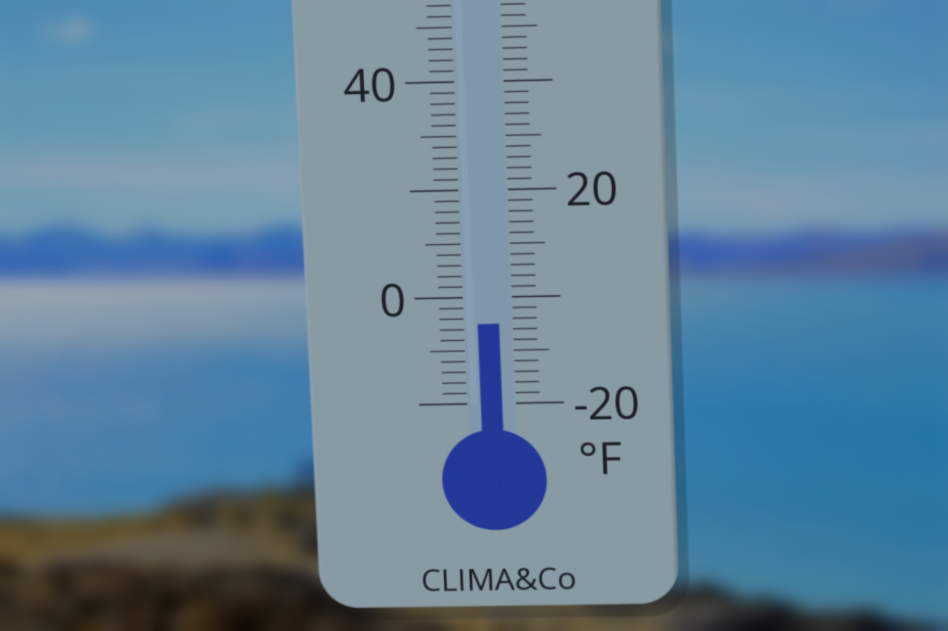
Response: -5 °F
